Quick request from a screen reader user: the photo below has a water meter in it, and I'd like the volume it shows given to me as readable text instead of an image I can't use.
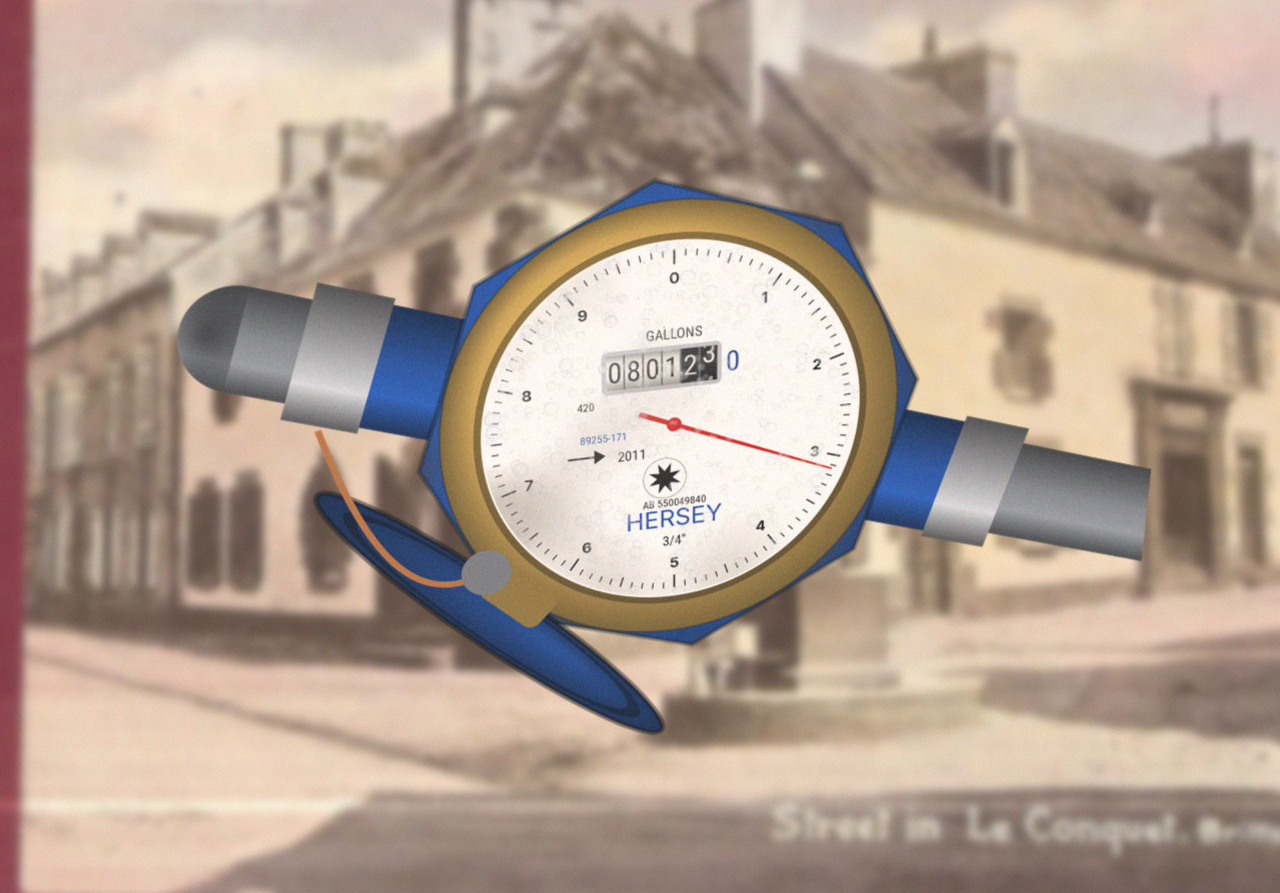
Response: 801233.1 gal
